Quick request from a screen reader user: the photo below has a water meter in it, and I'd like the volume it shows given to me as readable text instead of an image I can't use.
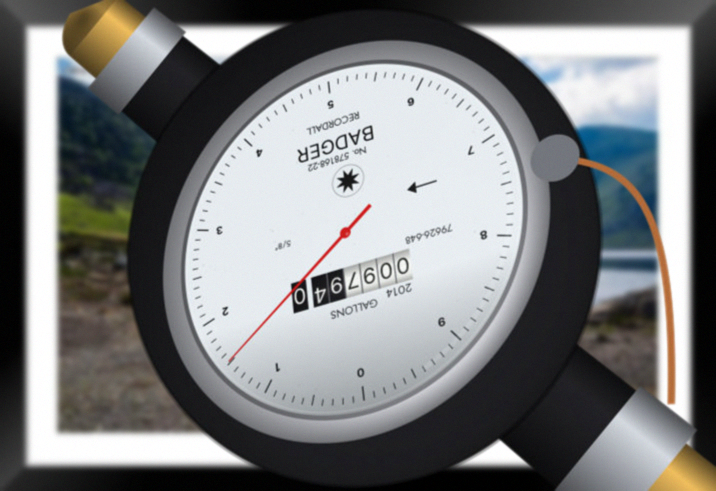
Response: 97941.5 gal
